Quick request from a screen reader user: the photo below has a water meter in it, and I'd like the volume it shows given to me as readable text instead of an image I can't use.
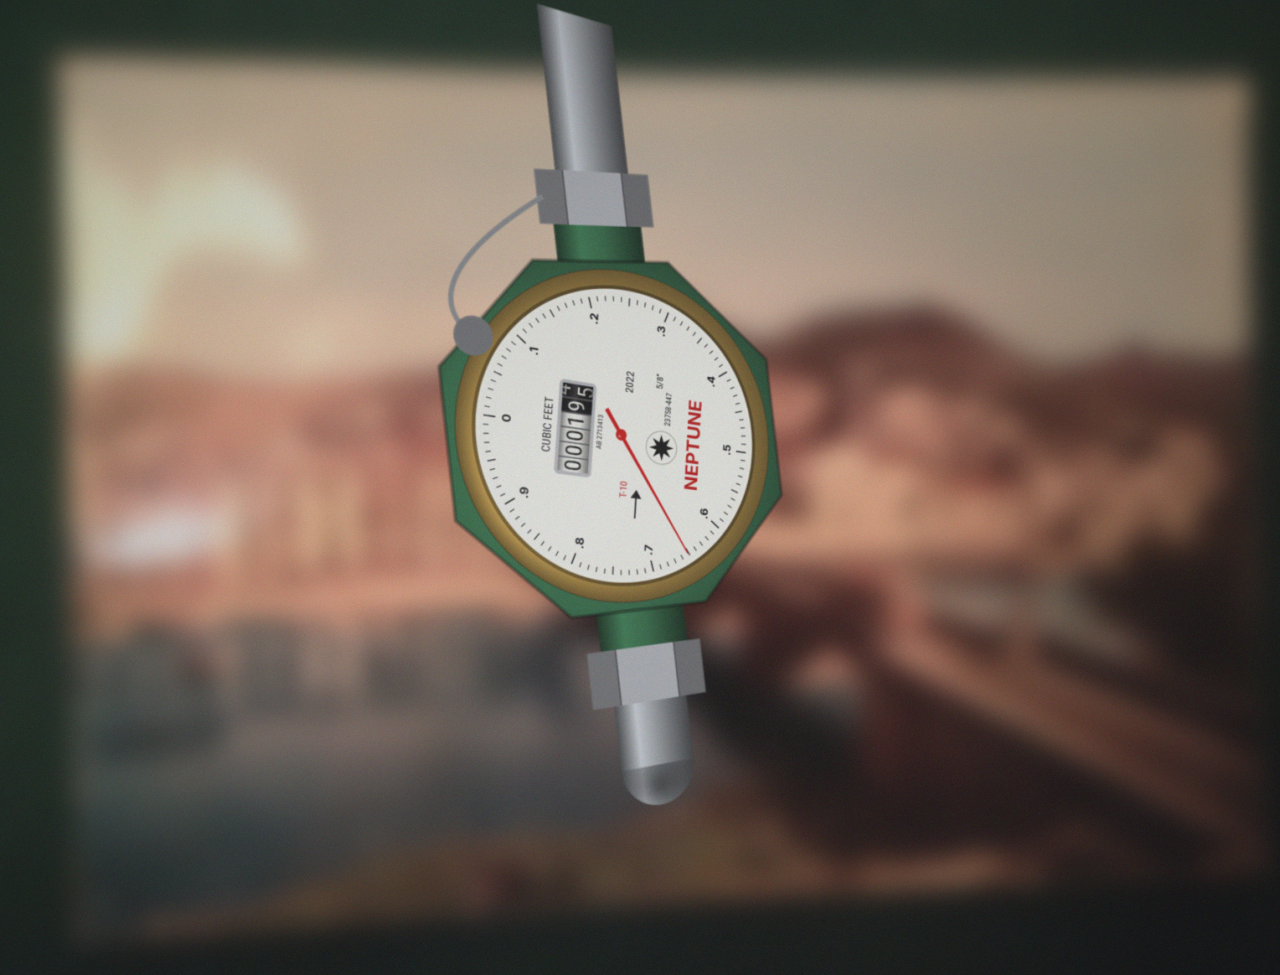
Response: 194.65 ft³
